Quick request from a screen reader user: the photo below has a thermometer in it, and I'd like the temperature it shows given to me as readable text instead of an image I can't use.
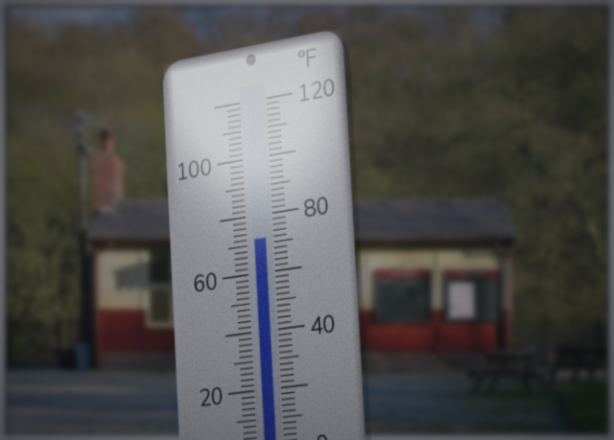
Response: 72 °F
